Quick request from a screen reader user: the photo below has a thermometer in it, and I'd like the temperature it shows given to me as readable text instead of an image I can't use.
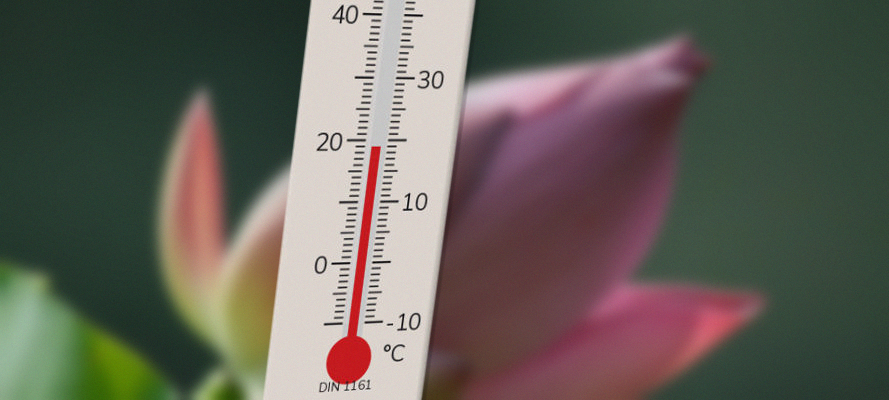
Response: 19 °C
